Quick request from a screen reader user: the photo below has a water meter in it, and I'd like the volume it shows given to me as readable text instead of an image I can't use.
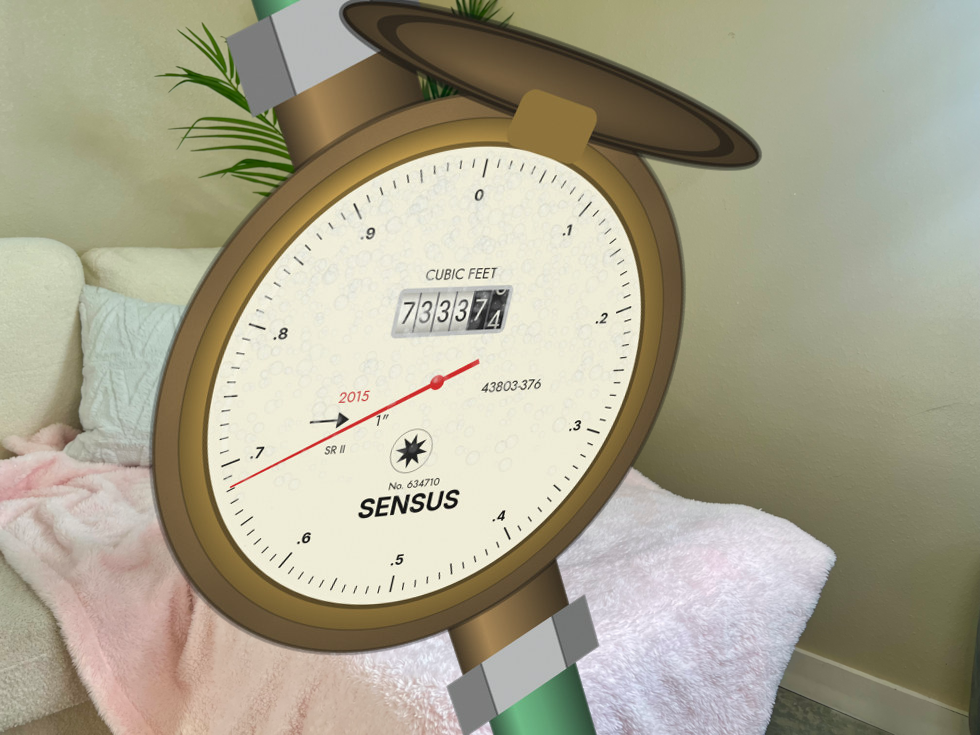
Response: 733373.68 ft³
